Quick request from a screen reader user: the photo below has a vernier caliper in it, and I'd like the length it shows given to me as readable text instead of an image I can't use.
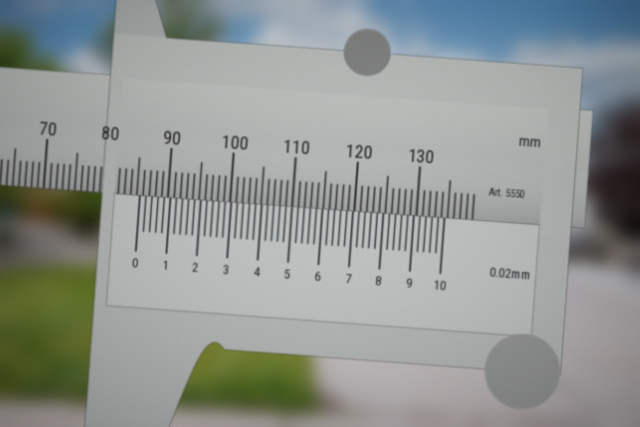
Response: 85.5 mm
